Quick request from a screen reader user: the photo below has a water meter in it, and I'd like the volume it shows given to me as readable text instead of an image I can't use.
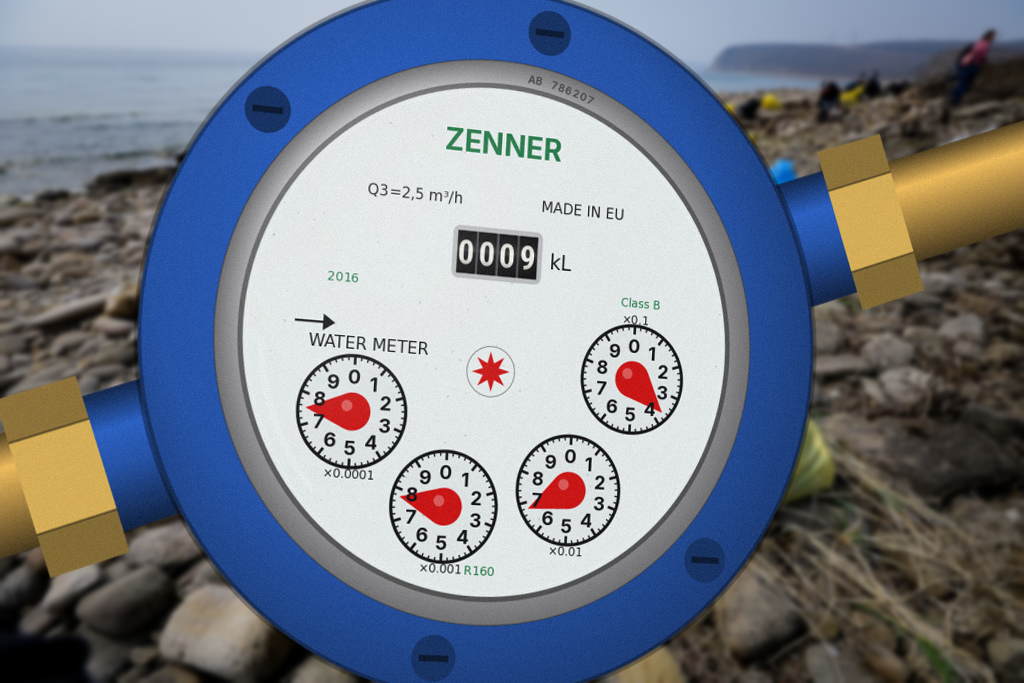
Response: 9.3677 kL
